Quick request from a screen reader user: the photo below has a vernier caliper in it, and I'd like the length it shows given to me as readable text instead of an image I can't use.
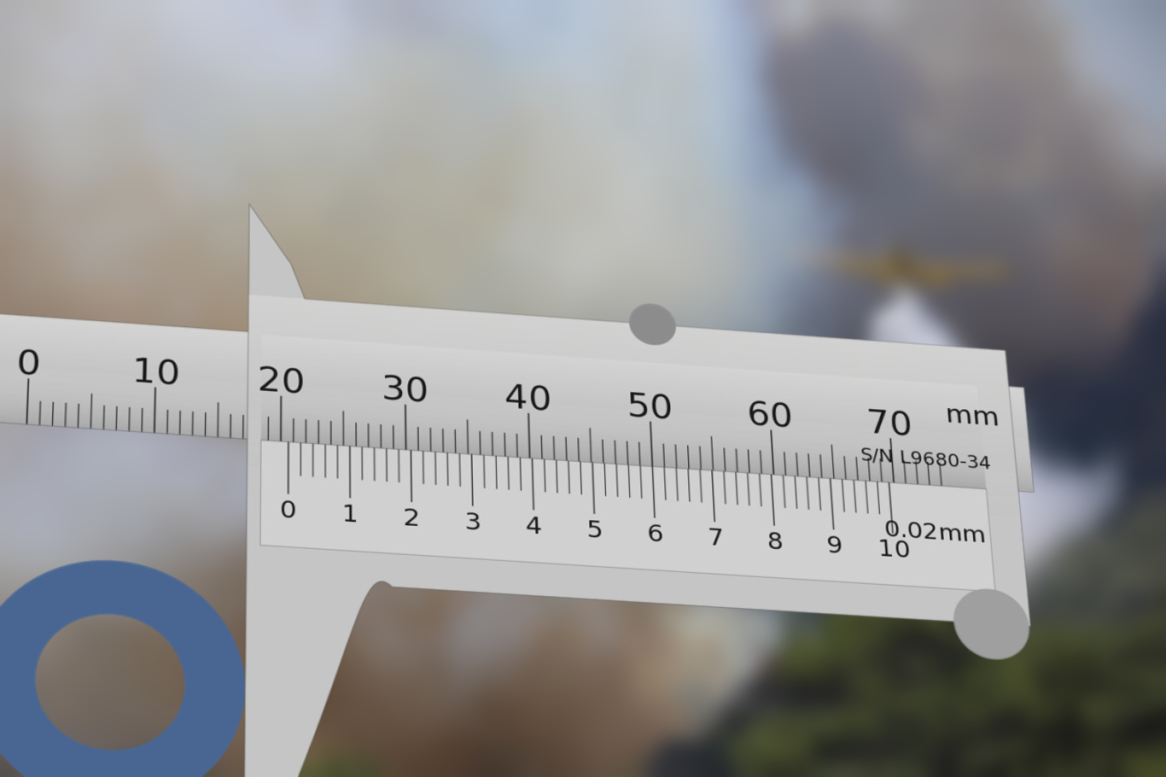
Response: 20.6 mm
